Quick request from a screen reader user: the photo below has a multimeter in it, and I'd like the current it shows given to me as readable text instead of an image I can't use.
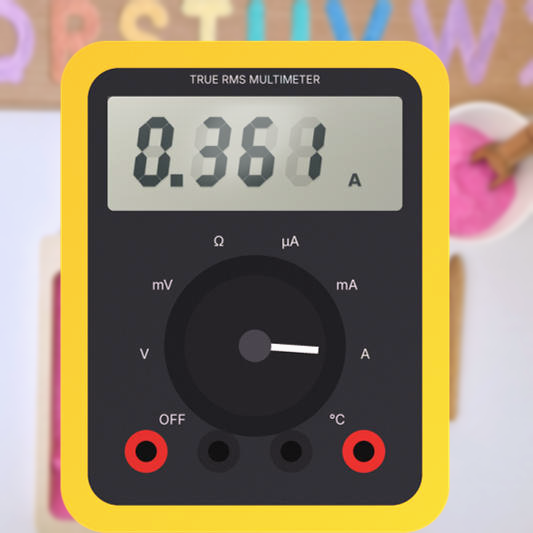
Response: 0.361 A
